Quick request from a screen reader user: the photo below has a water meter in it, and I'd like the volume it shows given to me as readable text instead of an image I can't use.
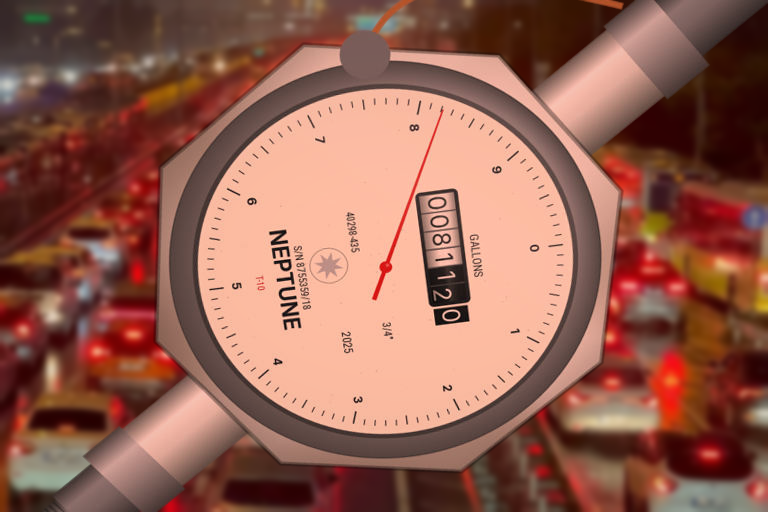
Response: 81118.2 gal
